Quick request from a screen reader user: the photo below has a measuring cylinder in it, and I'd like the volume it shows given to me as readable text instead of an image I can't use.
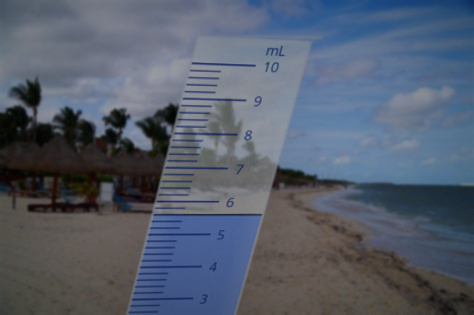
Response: 5.6 mL
